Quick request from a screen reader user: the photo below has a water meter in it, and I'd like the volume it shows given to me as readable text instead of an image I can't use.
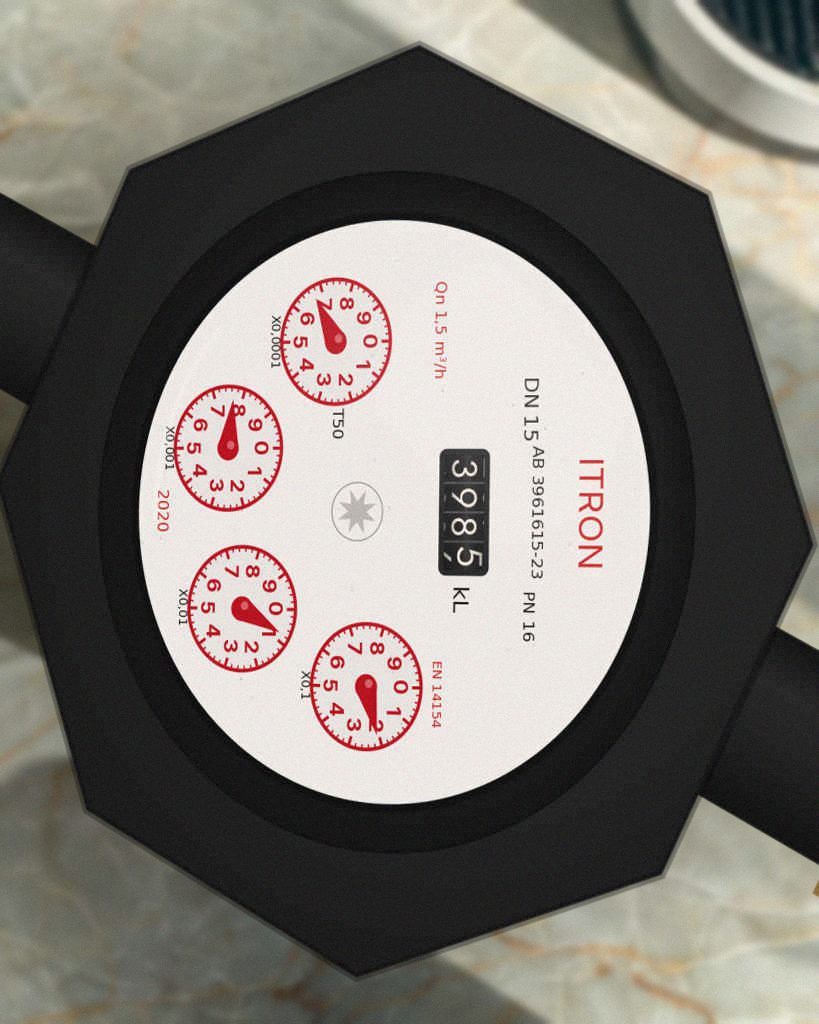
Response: 3985.2076 kL
